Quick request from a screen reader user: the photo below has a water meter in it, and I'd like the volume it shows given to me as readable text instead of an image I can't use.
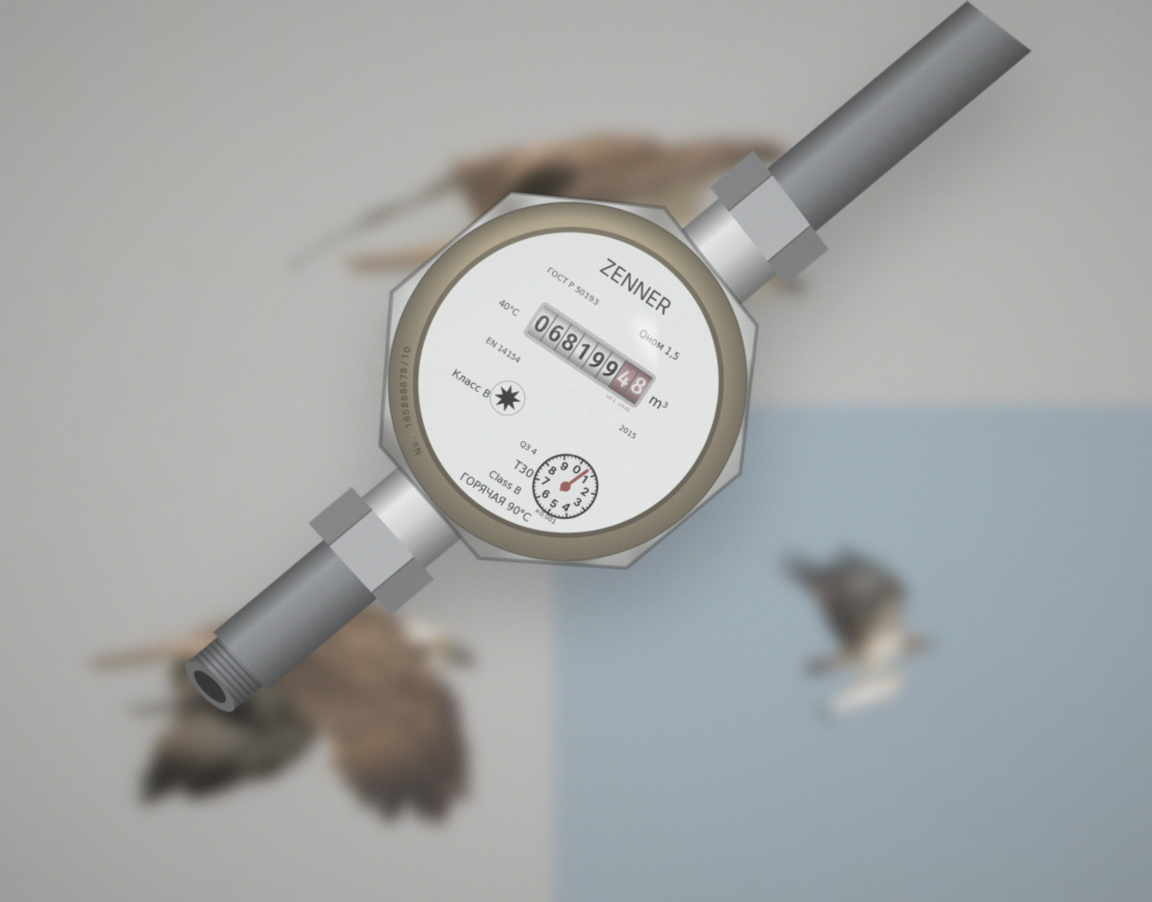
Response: 68199.480 m³
